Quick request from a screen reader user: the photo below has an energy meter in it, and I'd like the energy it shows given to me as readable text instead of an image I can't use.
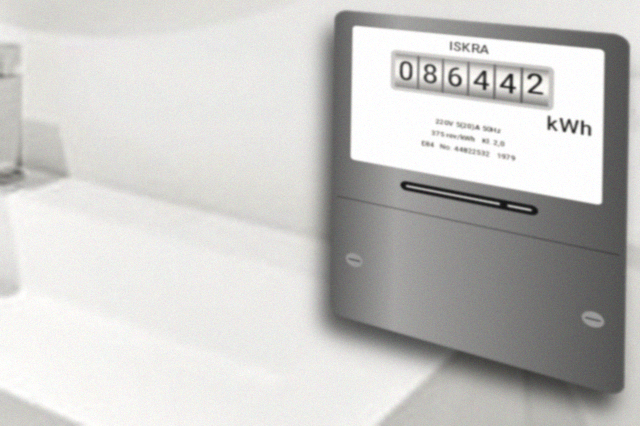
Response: 86442 kWh
